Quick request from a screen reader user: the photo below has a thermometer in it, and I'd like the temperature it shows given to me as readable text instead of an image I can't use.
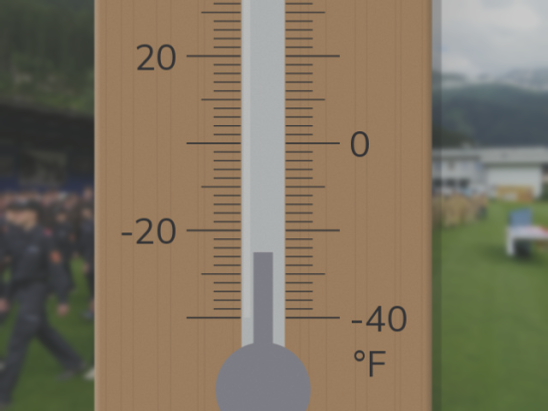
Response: -25 °F
